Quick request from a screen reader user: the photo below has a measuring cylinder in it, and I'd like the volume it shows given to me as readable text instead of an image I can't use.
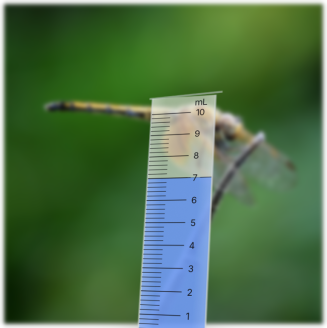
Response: 7 mL
